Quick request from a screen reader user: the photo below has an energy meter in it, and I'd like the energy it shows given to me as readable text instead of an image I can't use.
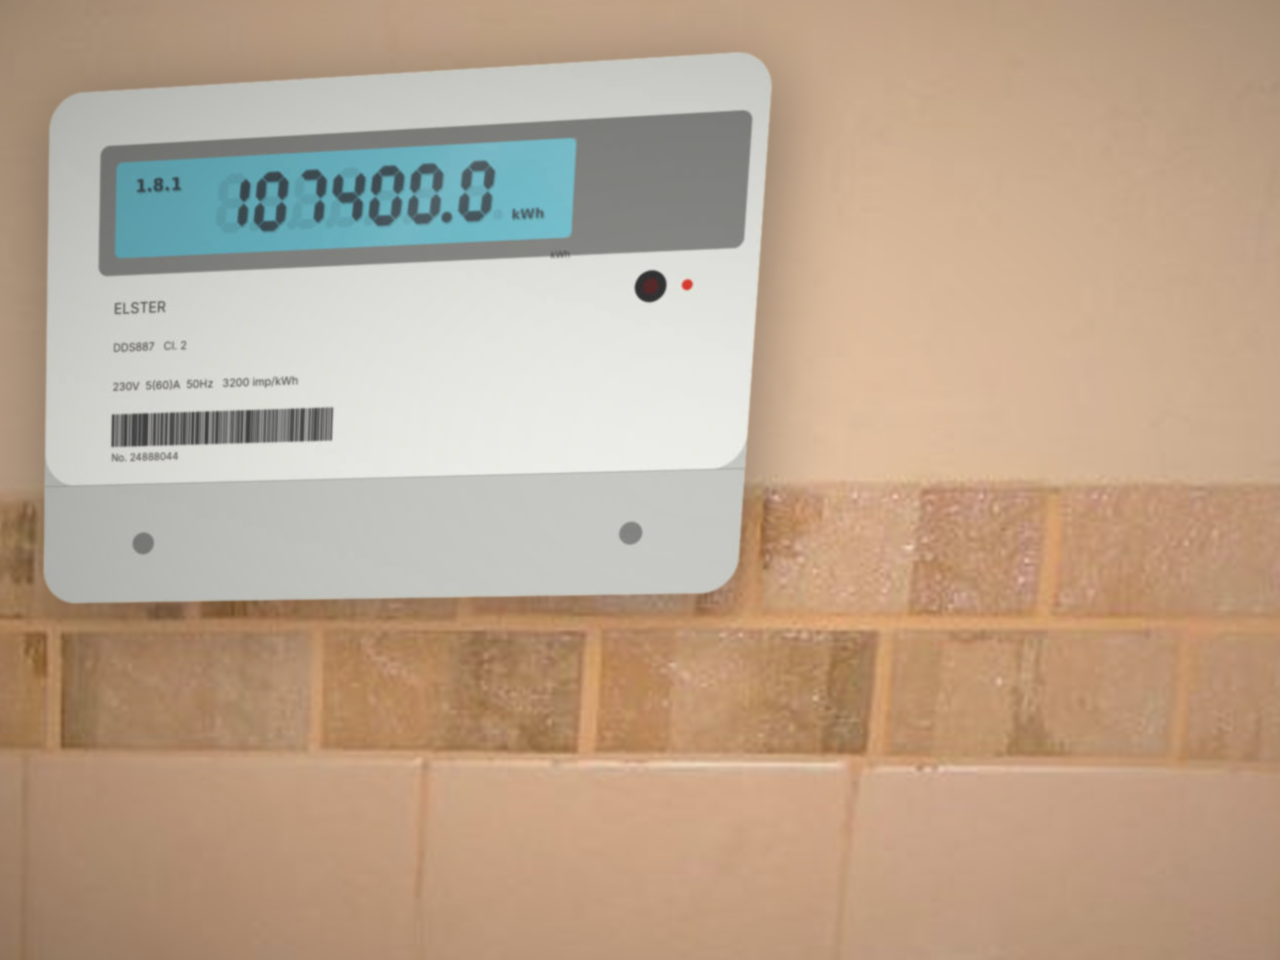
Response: 107400.0 kWh
